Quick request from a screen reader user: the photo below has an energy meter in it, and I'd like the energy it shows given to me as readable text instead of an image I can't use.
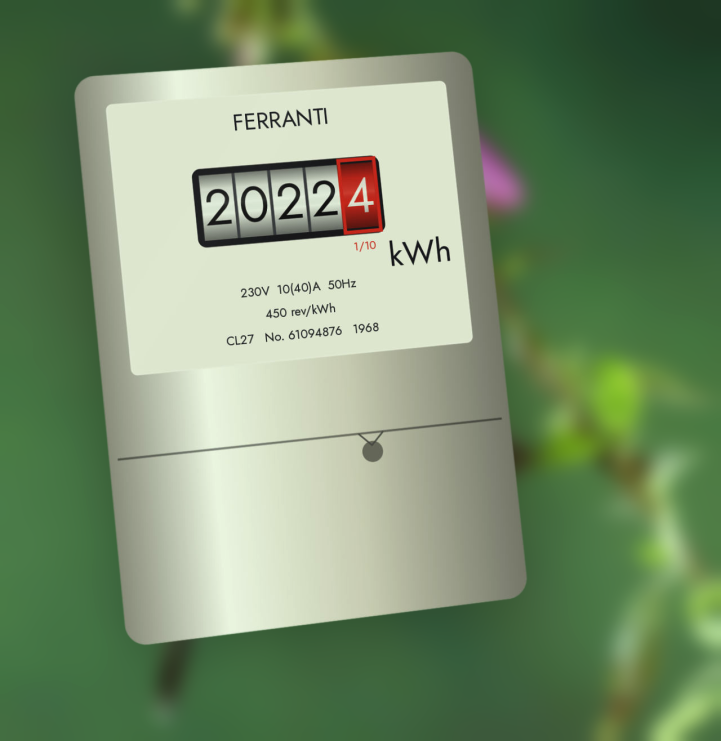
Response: 2022.4 kWh
